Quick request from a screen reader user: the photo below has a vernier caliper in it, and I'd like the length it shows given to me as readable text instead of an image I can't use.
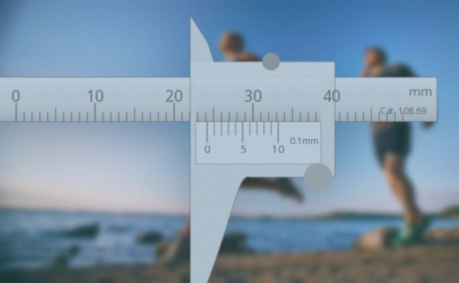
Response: 24.2 mm
